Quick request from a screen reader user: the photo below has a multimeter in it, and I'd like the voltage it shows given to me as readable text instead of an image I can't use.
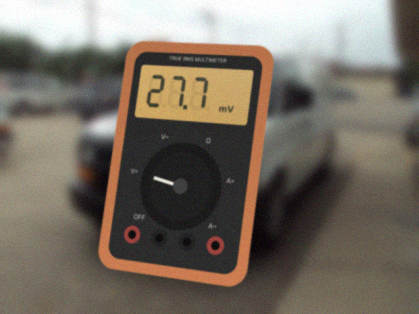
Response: 27.7 mV
